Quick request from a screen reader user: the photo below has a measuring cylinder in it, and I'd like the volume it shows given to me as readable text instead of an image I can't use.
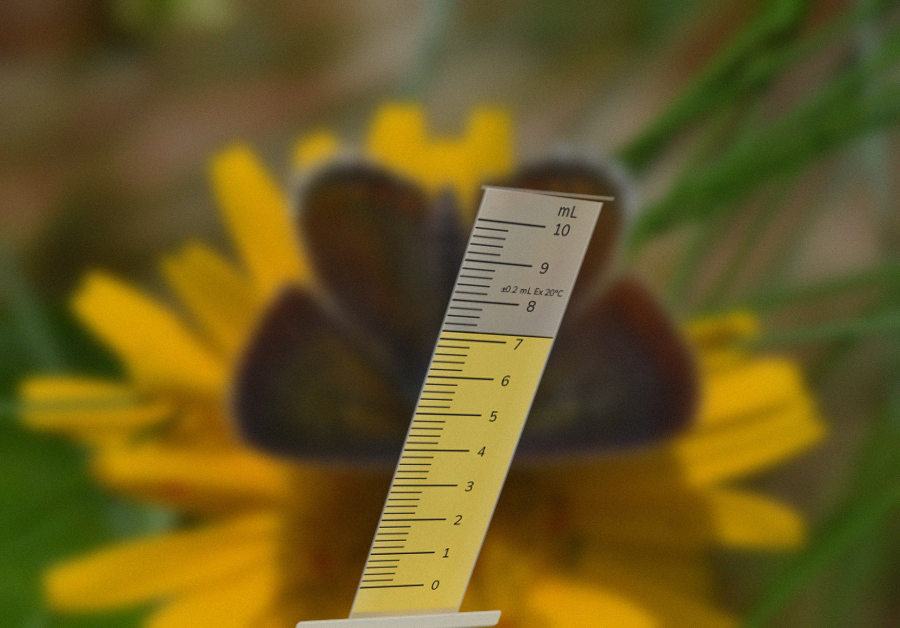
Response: 7.2 mL
